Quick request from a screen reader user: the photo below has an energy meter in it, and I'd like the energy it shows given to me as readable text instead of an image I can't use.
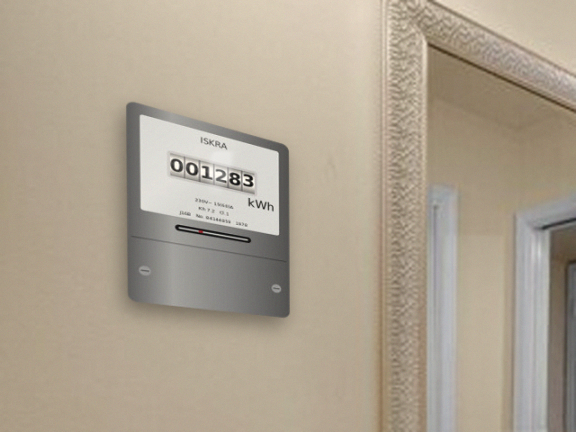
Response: 1283 kWh
